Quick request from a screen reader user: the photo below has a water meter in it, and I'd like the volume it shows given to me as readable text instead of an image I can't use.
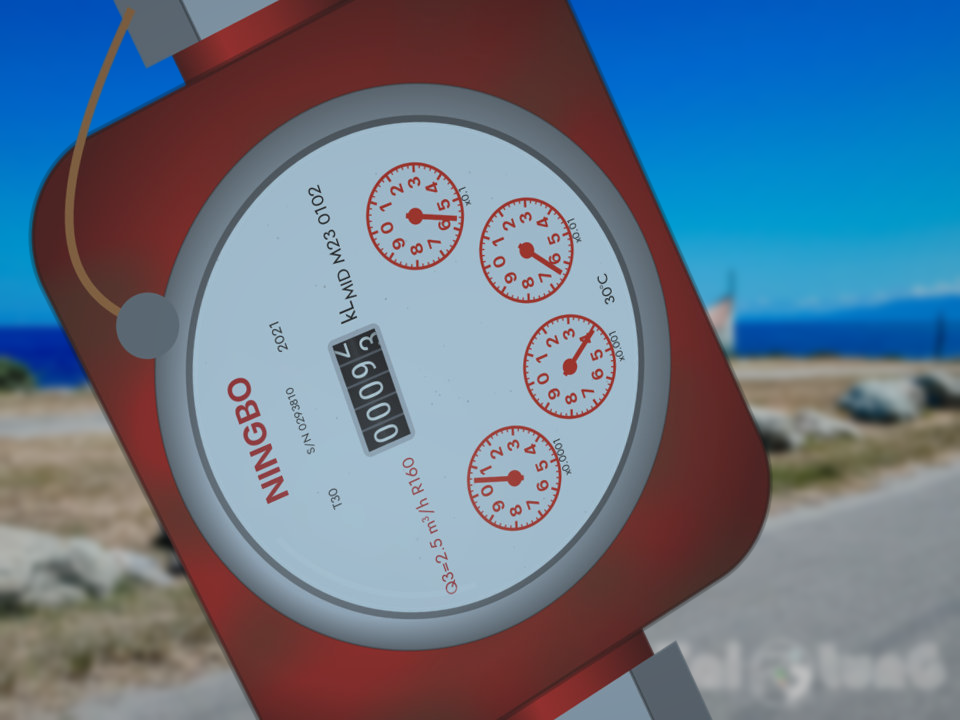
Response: 92.5640 kL
